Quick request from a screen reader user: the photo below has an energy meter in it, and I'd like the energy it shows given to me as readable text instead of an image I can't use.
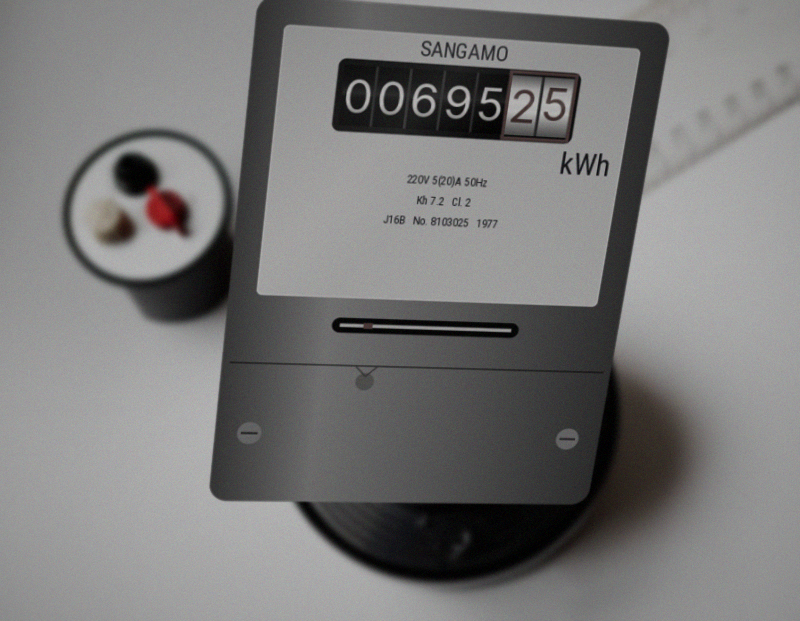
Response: 695.25 kWh
